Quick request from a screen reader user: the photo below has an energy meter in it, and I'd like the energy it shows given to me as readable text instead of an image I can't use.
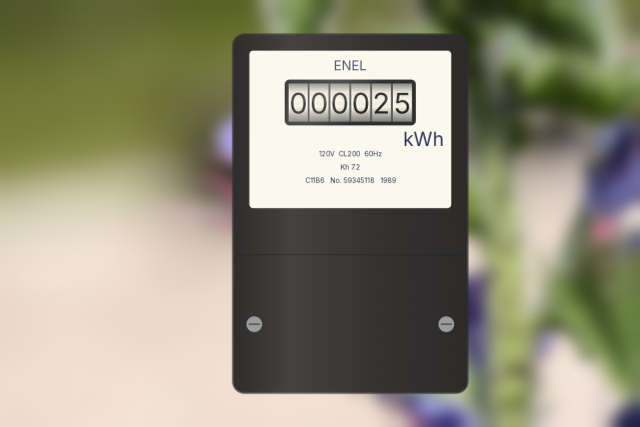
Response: 25 kWh
